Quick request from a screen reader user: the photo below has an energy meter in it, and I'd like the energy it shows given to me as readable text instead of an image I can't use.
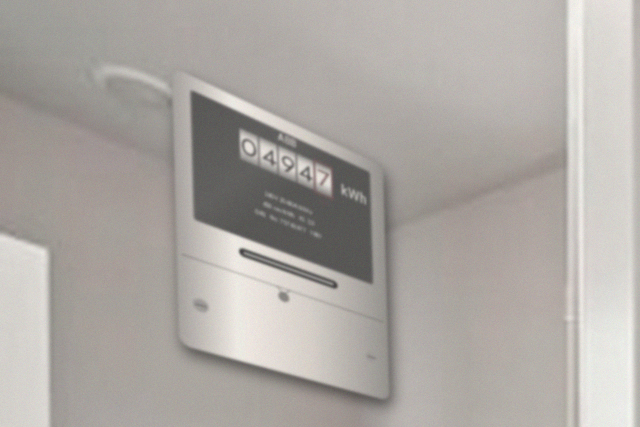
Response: 494.7 kWh
